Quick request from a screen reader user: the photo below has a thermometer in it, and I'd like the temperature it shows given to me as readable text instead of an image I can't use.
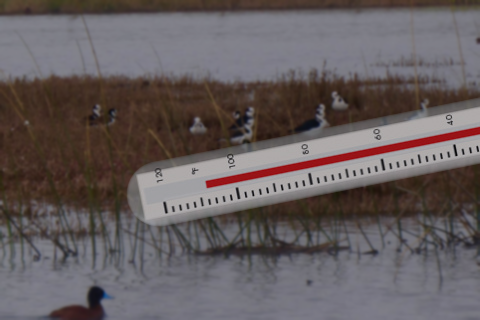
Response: 108 °F
